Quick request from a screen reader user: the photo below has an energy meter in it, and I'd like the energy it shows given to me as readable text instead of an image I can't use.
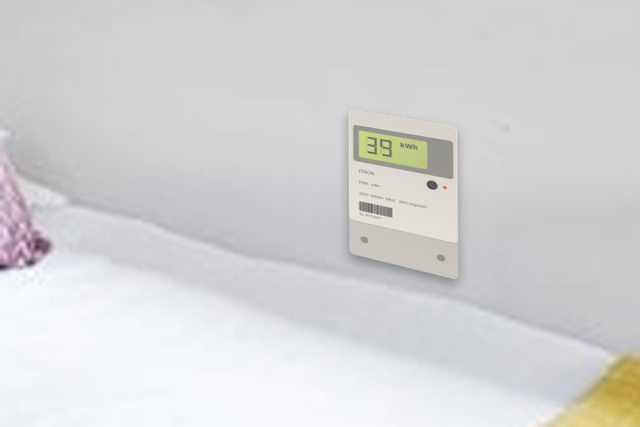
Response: 39 kWh
